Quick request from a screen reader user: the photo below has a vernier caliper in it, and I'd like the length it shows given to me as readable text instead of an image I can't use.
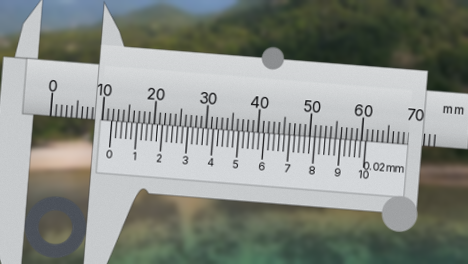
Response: 11.8 mm
